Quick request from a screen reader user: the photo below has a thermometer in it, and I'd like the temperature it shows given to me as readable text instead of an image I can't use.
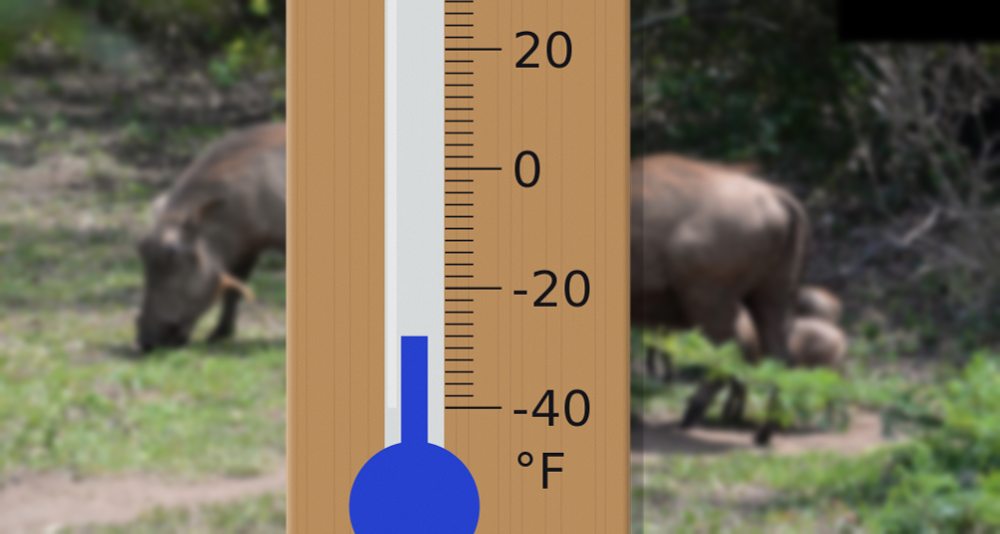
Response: -28 °F
